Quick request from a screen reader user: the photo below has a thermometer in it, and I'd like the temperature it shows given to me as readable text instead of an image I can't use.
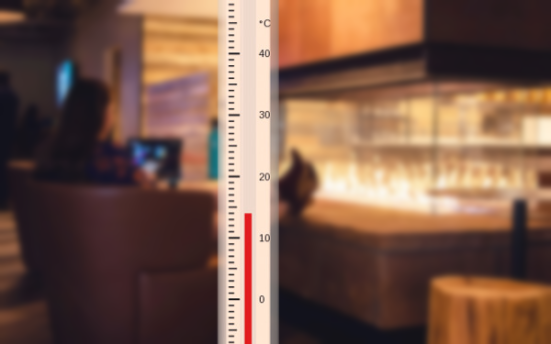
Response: 14 °C
